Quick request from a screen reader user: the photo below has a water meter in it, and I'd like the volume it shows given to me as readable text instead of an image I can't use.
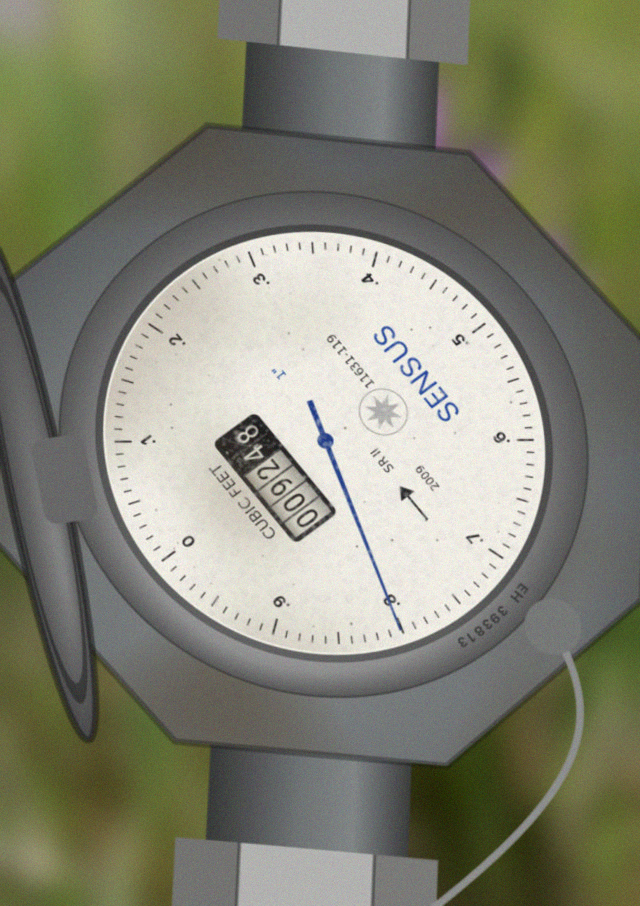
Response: 9247.80 ft³
